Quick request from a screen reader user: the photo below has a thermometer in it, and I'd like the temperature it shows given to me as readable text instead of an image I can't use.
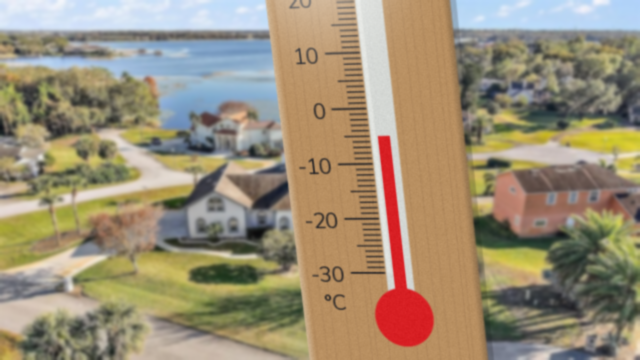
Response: -5 °C
